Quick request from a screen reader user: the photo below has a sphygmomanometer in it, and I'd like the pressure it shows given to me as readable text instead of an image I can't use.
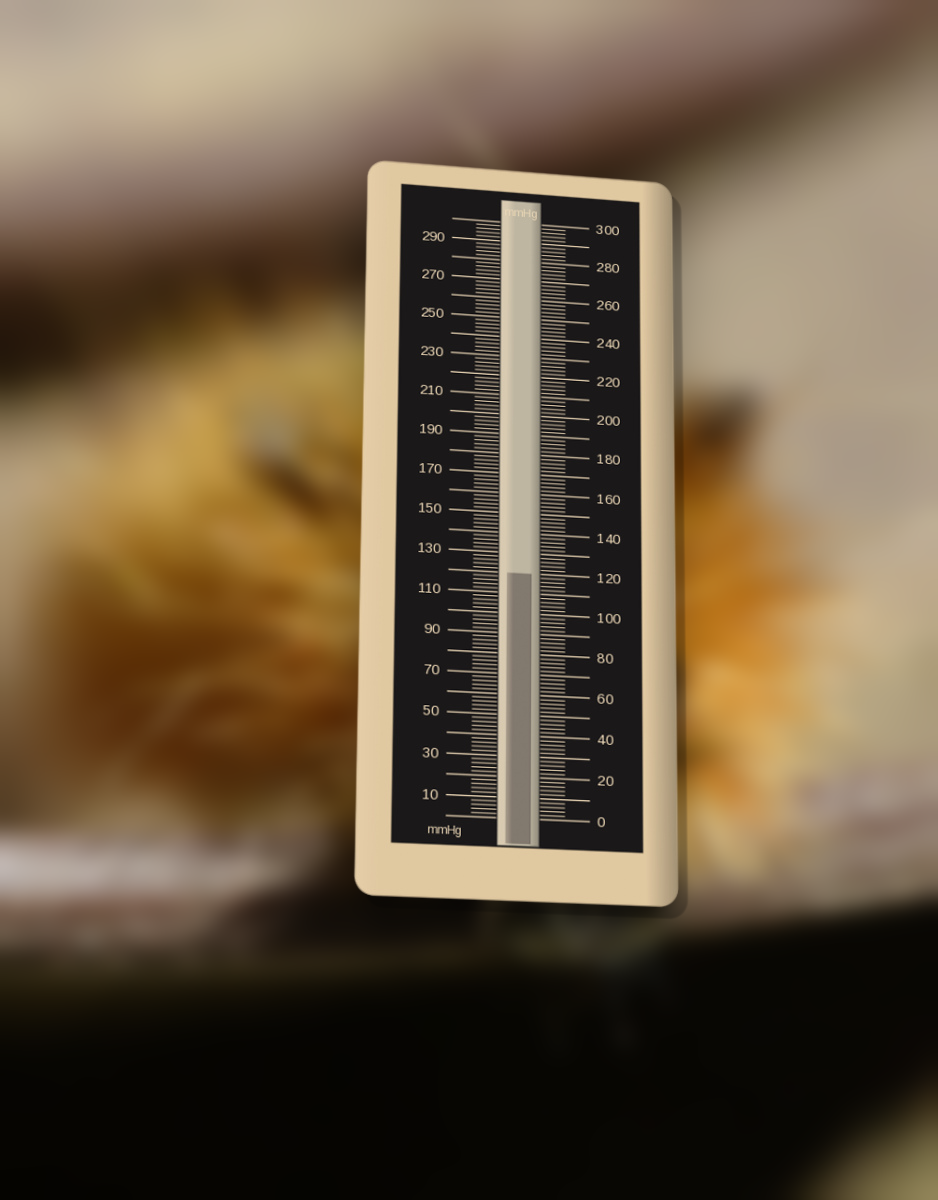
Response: 120 mmHg
